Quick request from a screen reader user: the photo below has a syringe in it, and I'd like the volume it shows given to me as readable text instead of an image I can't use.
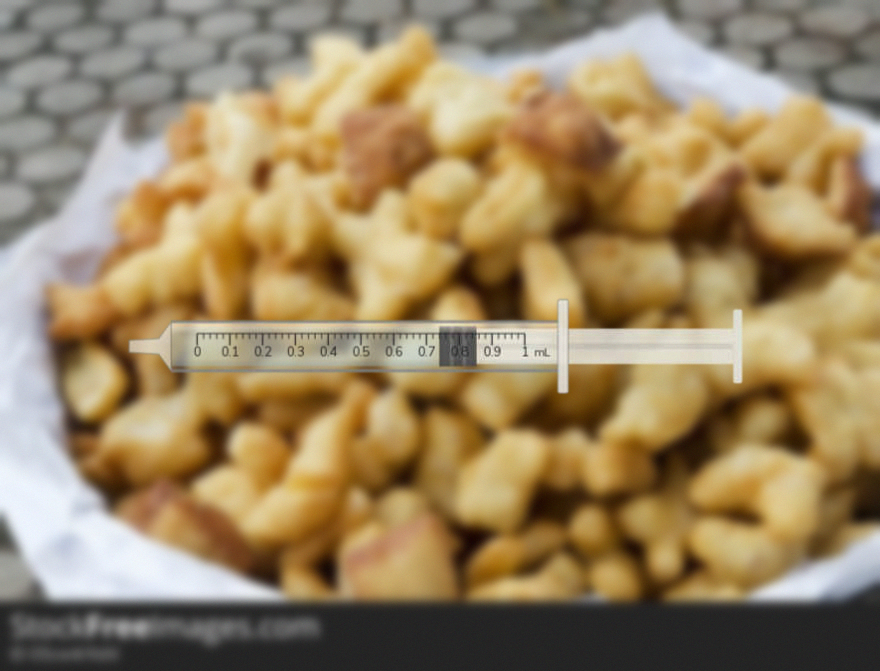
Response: 0.74 mL
